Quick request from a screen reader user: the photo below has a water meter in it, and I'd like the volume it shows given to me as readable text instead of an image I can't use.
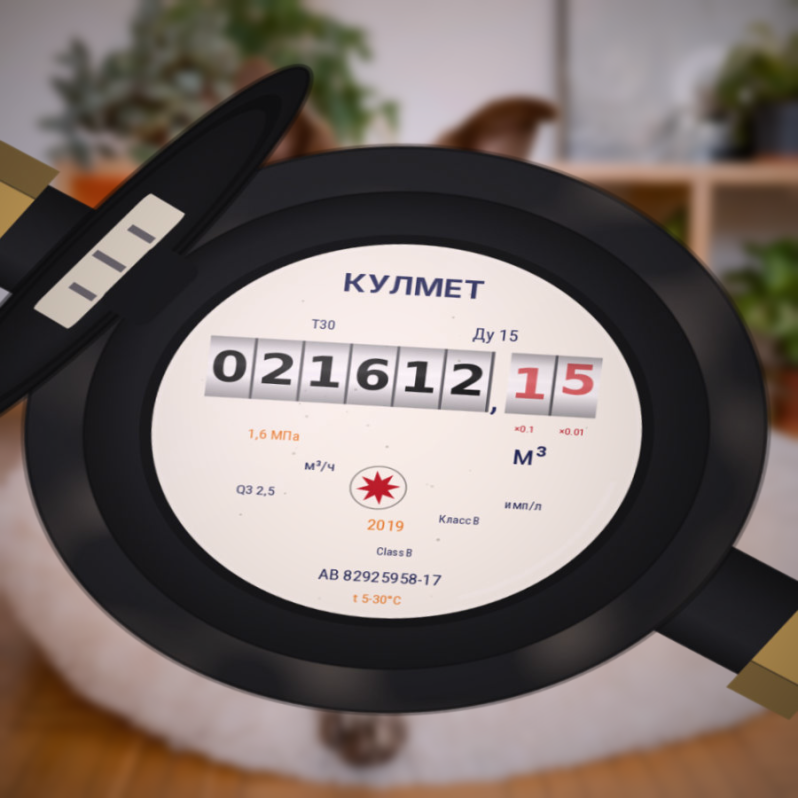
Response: 21612.15 m³
